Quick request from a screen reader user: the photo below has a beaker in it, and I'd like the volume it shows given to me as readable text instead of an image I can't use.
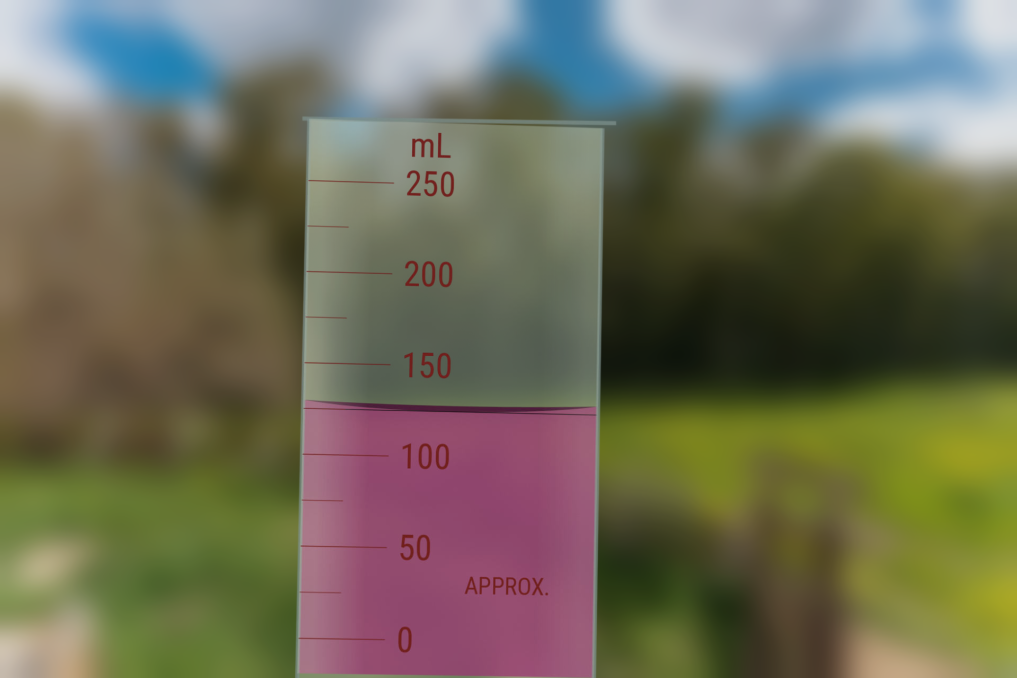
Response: 125 mL
